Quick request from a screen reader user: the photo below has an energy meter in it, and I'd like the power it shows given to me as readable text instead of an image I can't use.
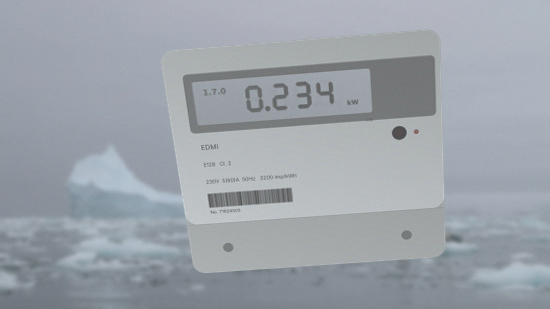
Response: 0.234 kW
